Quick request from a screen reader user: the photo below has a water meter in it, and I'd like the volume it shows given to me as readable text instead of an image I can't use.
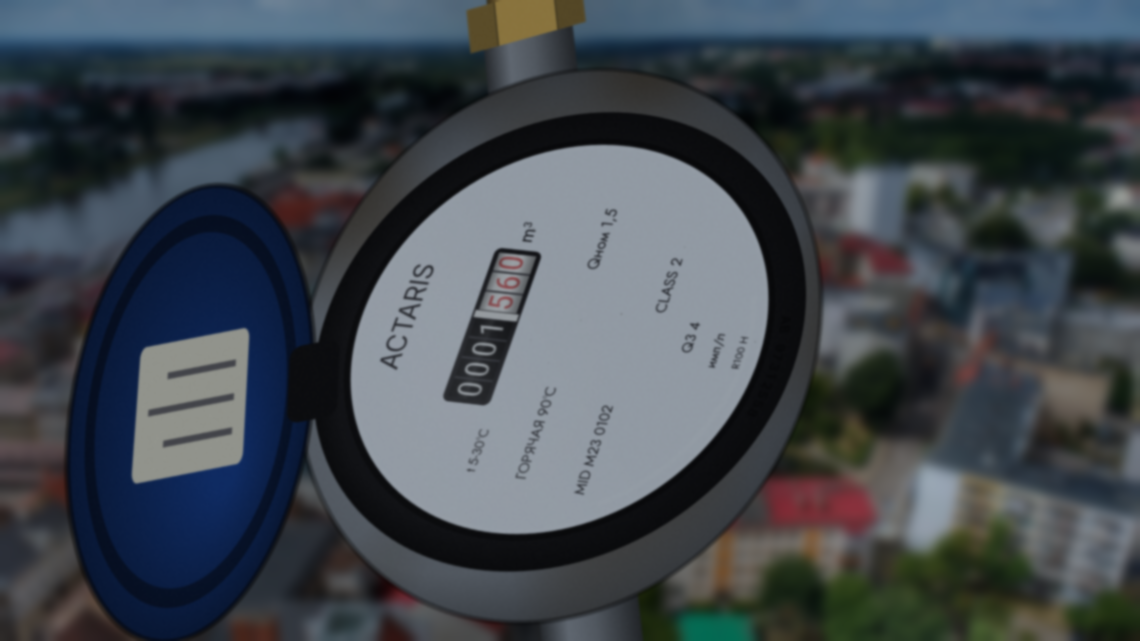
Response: 1.560 m³
